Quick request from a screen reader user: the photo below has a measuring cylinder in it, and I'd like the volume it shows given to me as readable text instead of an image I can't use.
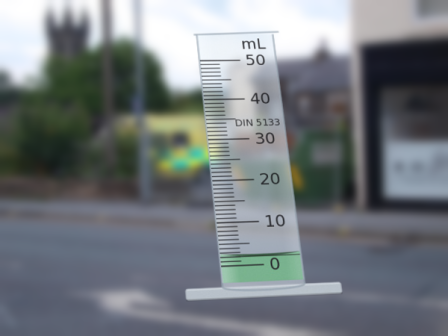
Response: 2 mL
